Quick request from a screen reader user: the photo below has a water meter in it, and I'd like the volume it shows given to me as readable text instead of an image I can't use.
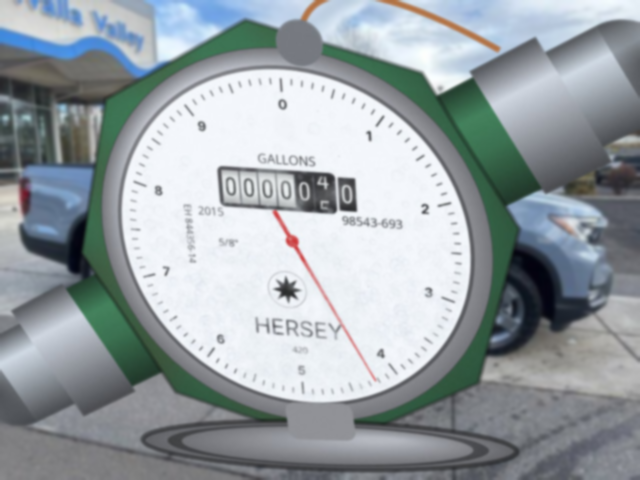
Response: 44.2 gal
